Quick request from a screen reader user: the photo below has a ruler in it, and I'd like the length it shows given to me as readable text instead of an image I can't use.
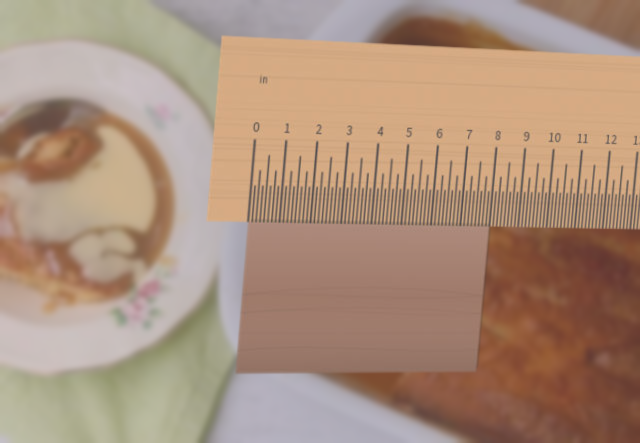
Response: 8 in
